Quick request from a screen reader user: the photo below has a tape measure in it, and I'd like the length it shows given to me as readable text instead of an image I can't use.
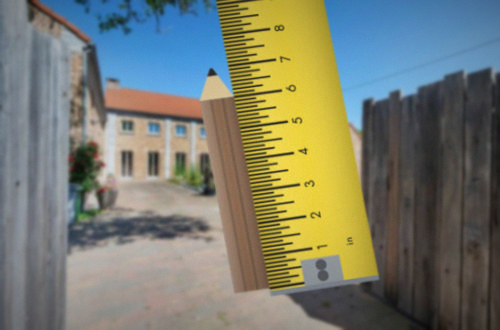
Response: 7 in
